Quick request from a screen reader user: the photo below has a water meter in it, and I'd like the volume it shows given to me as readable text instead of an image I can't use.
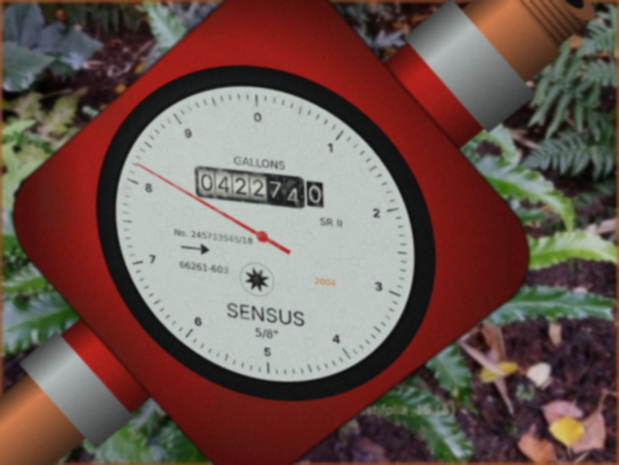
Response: 422738.2 gal
